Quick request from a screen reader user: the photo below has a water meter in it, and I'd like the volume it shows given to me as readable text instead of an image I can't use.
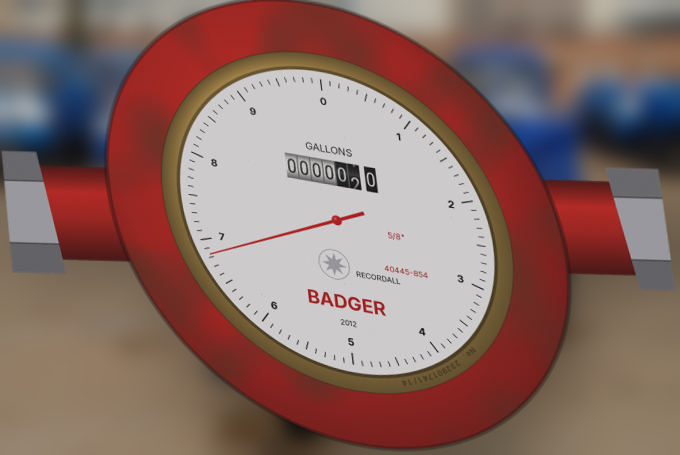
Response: 16.8 gal
